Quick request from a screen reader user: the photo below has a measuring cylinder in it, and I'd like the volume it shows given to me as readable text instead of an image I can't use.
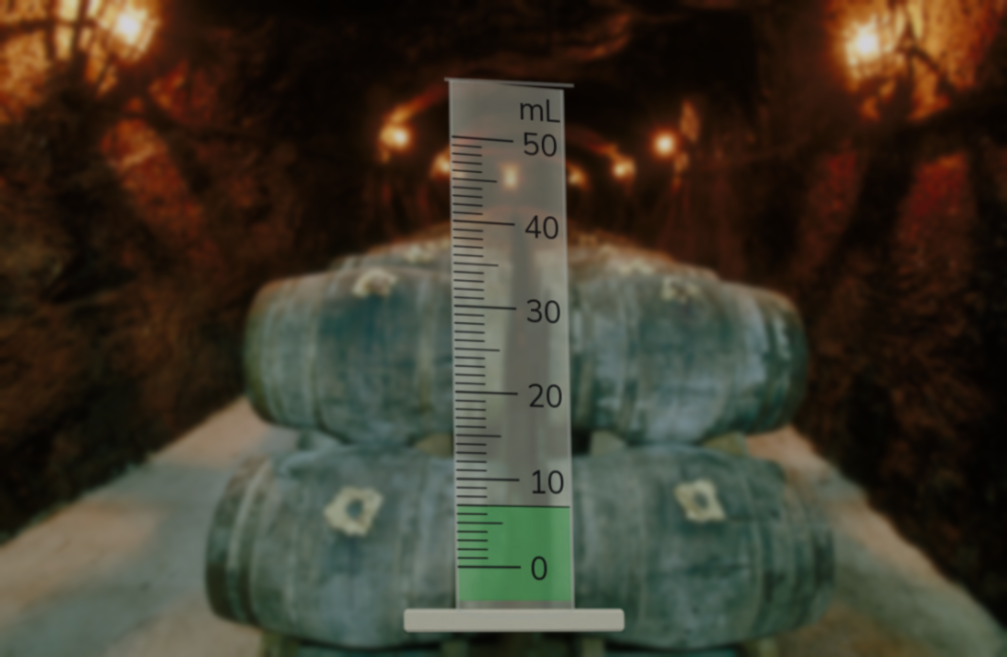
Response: 7 mL
